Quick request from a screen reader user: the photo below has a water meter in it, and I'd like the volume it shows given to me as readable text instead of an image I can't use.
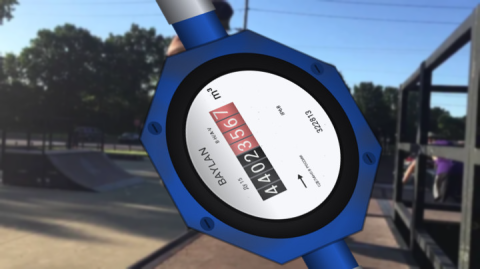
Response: 4402.3567 m³
